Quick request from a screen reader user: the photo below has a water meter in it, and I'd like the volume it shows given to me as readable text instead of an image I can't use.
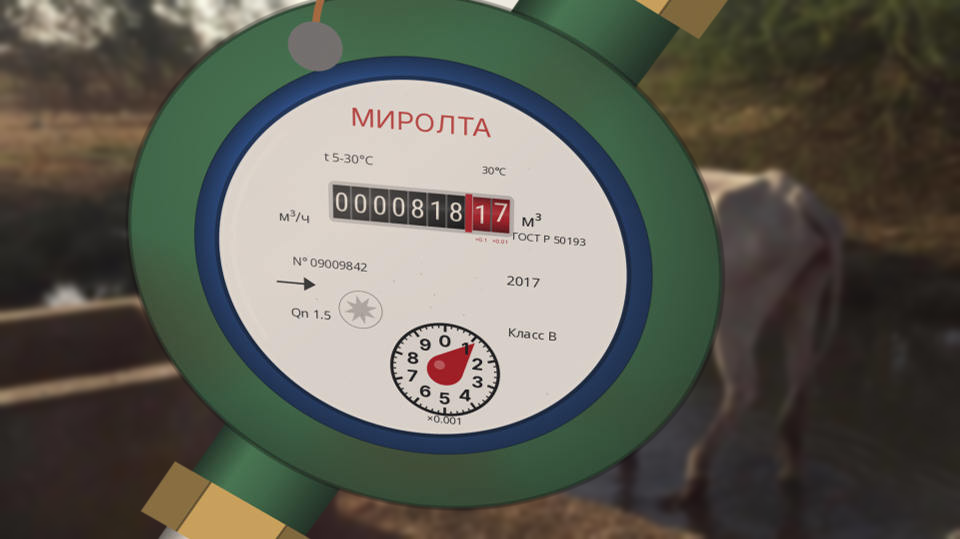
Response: 818.171 m³
